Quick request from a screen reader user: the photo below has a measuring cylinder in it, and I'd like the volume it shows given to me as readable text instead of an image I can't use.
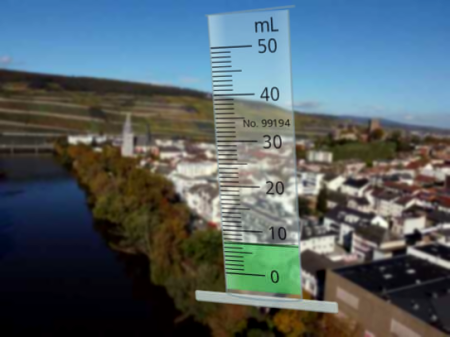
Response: 7 mL
